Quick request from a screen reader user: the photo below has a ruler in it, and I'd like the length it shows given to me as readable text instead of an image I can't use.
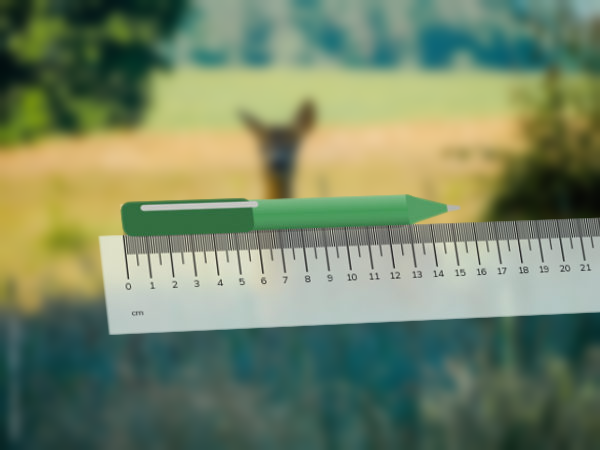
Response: 15.5 cm
